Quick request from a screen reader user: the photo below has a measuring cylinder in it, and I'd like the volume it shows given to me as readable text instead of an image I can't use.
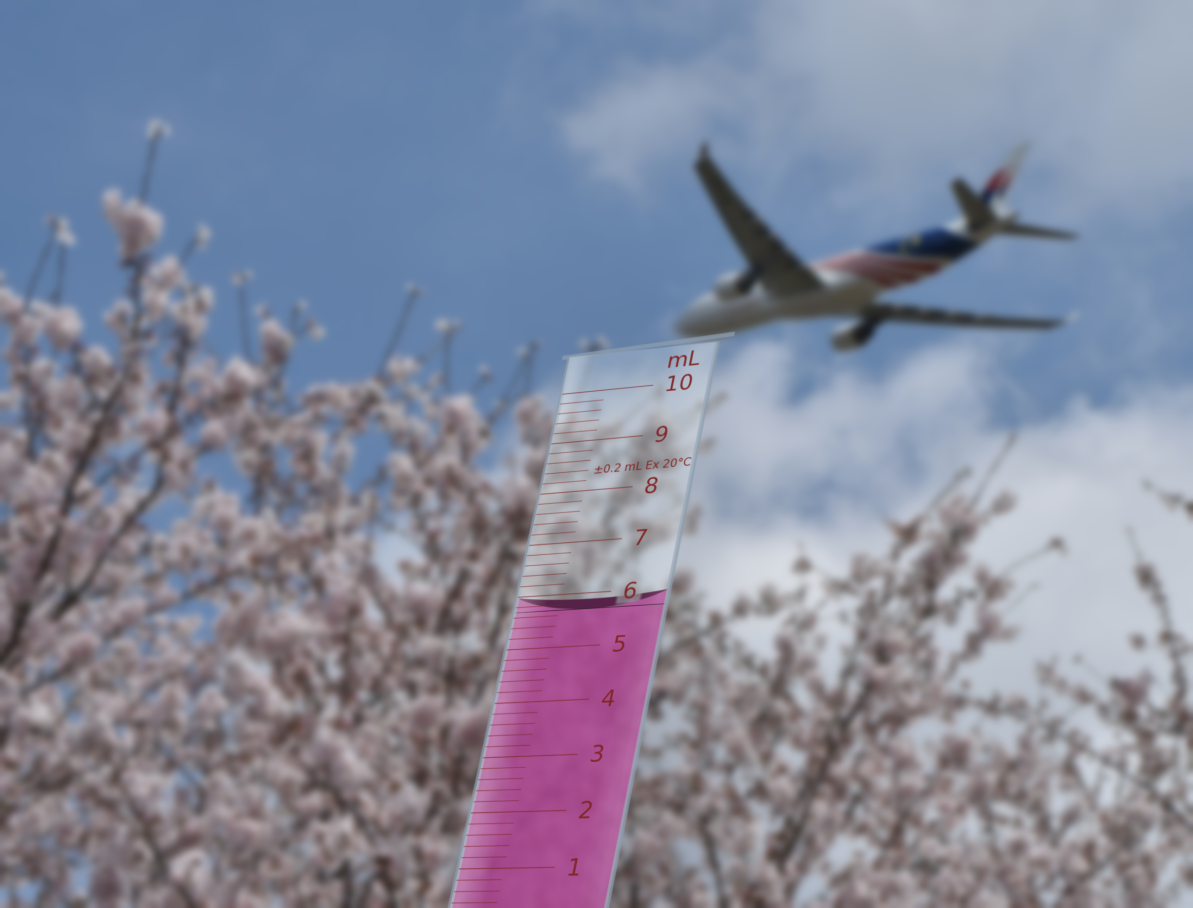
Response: 5.7 mL
